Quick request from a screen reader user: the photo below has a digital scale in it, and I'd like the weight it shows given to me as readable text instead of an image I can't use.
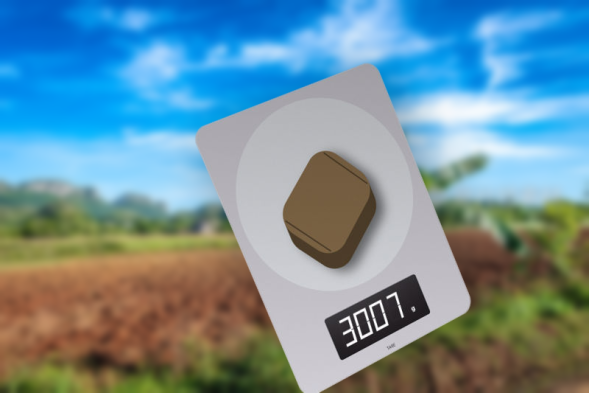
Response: 3007 g
